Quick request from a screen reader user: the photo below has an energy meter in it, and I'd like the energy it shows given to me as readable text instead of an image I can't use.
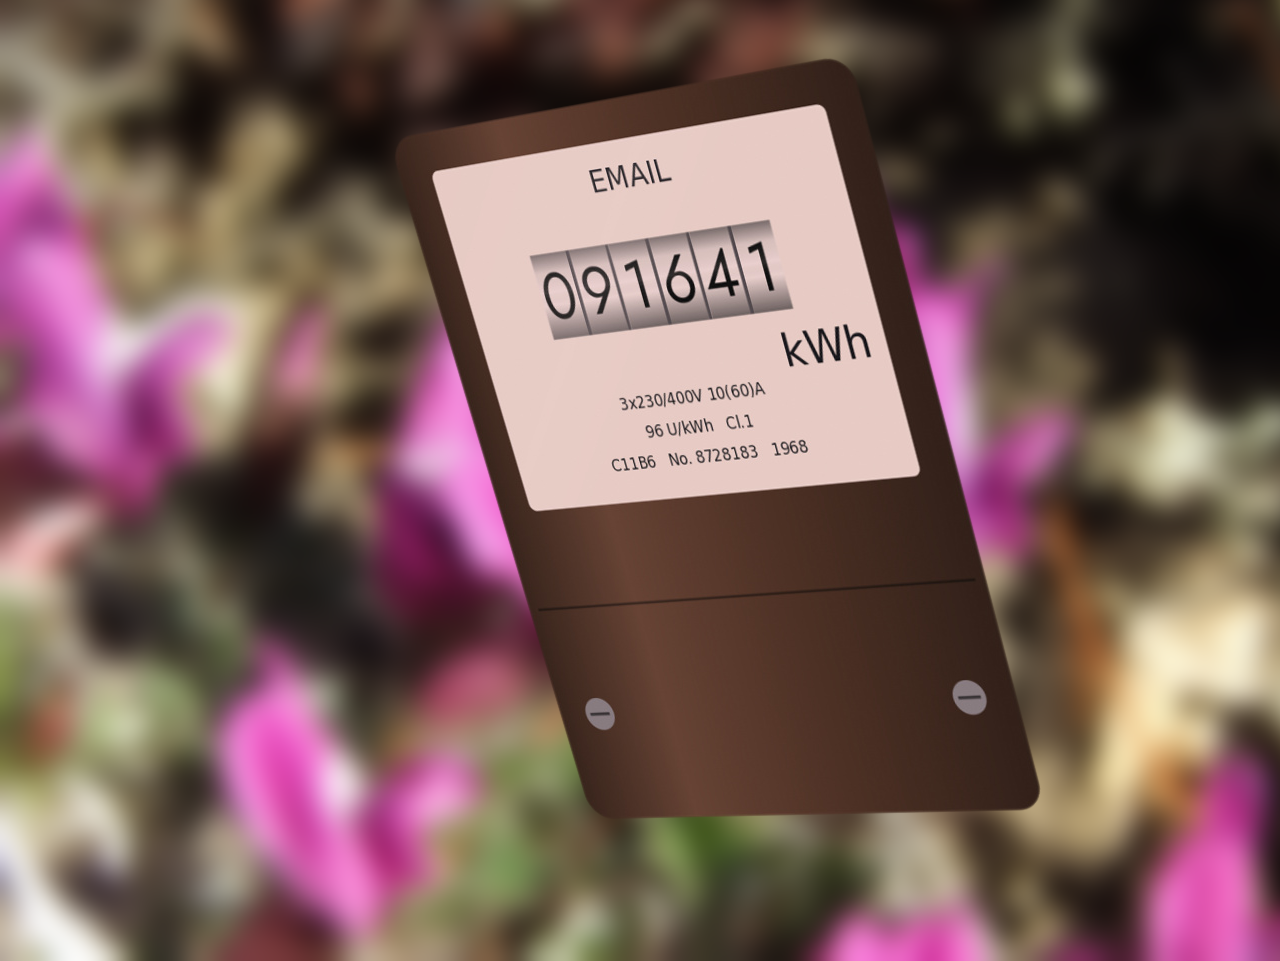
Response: 91641 kWh
